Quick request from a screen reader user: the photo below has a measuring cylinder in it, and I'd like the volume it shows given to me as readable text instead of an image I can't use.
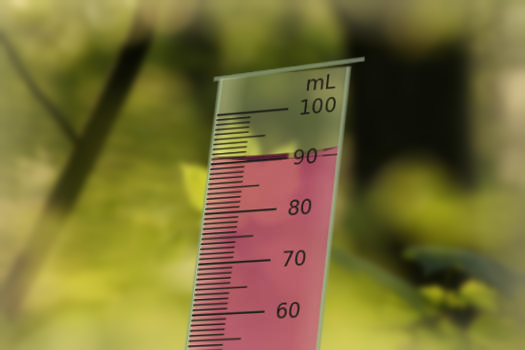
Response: 90 mL
